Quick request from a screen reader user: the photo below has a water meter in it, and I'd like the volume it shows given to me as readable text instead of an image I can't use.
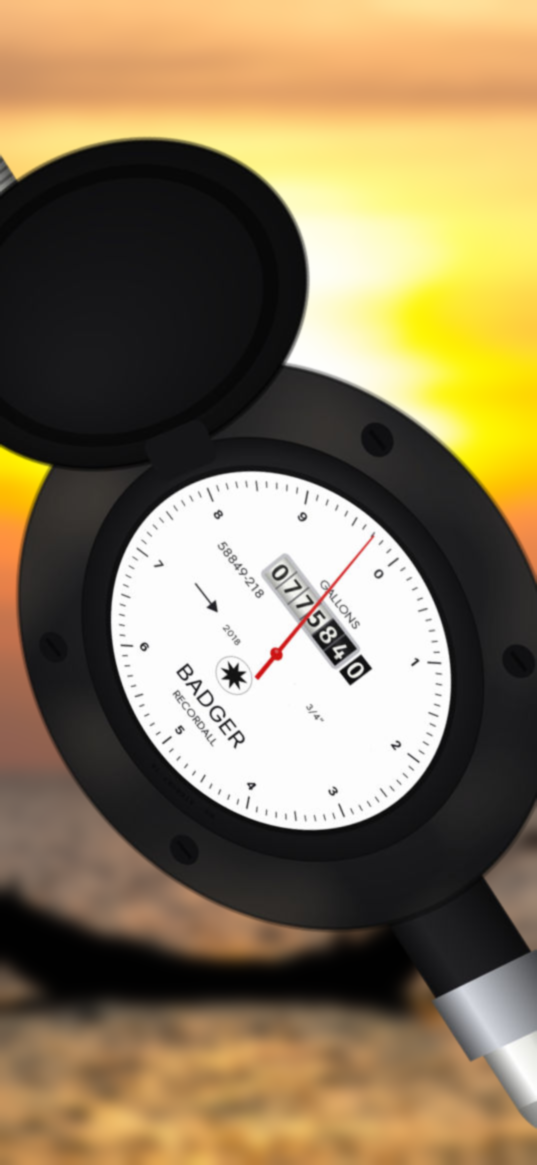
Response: 775839.7 gal
